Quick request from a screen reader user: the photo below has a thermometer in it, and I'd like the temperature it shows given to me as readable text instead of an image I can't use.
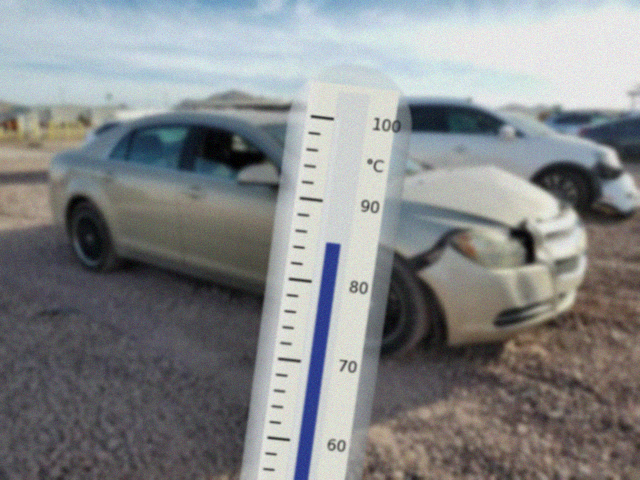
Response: 85 °C
